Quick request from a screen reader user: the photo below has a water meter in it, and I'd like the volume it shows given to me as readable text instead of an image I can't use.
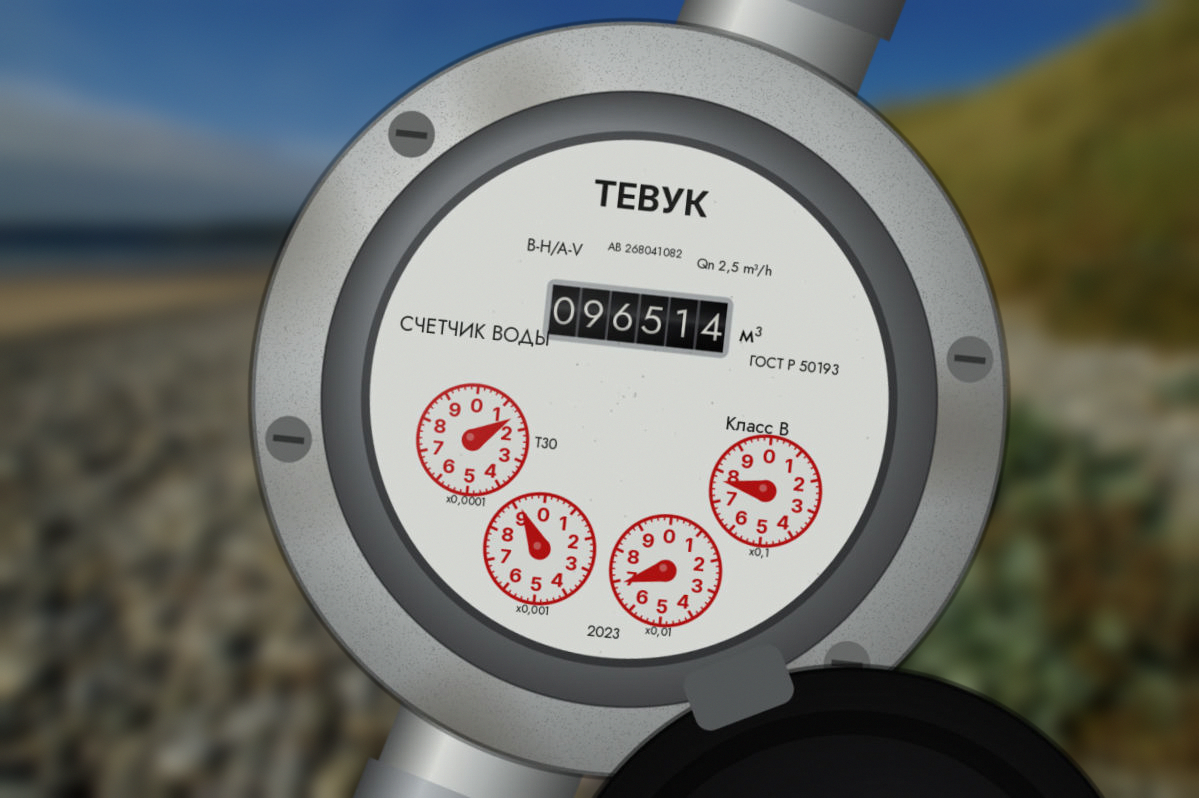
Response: 96514.7691 m³
